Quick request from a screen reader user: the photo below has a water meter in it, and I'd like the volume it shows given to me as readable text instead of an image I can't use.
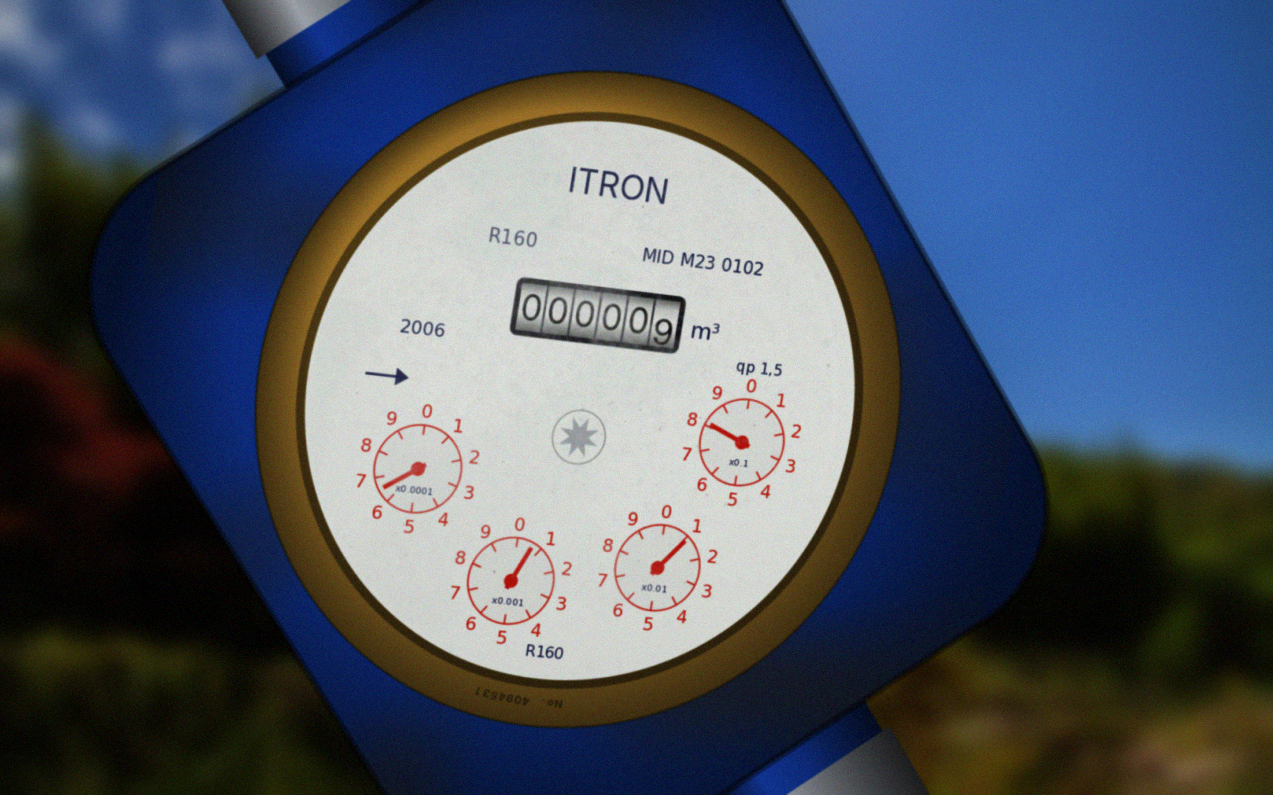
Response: 8.8106 m³
